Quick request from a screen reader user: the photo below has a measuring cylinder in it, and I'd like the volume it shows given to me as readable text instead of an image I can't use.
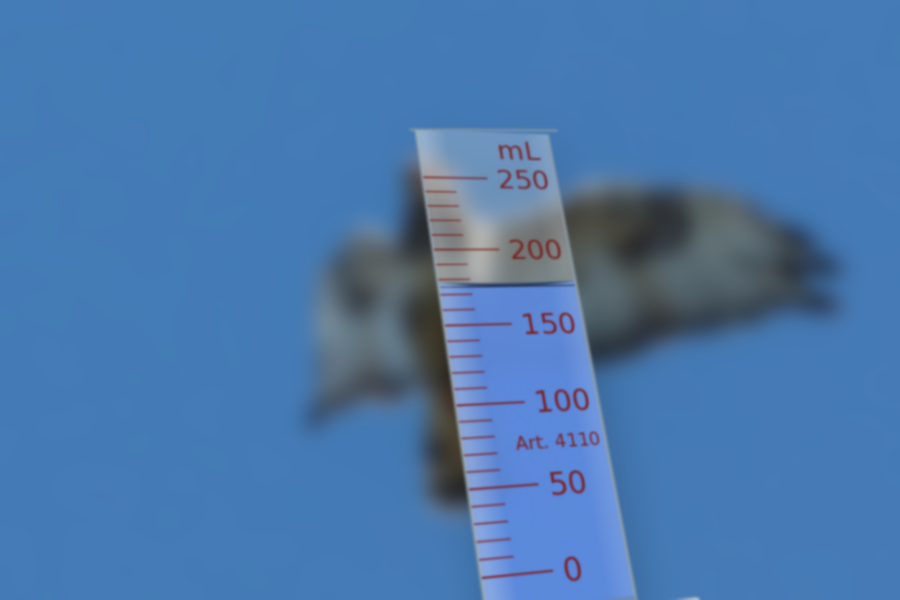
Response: 175 mL
